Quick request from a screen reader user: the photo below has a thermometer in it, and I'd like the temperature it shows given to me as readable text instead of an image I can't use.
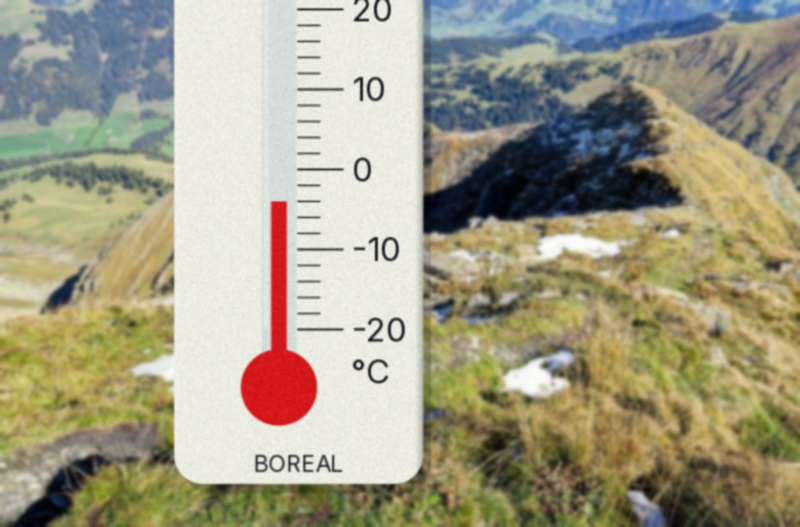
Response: -4 °C
